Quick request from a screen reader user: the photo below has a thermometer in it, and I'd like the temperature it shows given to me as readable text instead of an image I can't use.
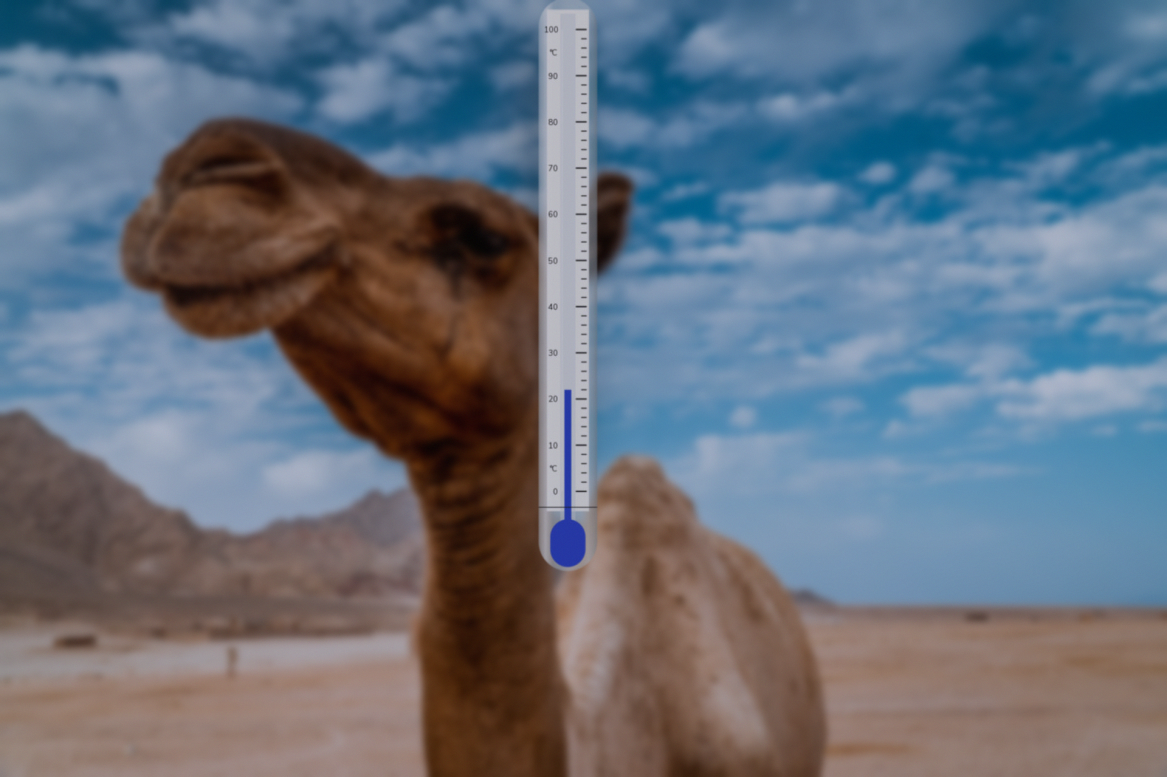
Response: 22 °C
